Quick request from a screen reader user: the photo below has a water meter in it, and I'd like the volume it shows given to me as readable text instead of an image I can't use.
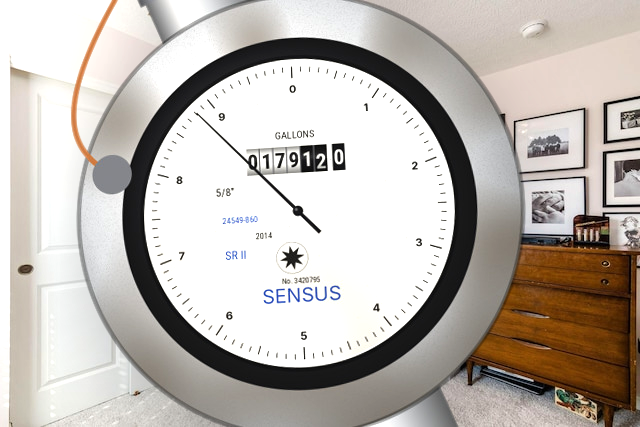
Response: 179118.8 gal
